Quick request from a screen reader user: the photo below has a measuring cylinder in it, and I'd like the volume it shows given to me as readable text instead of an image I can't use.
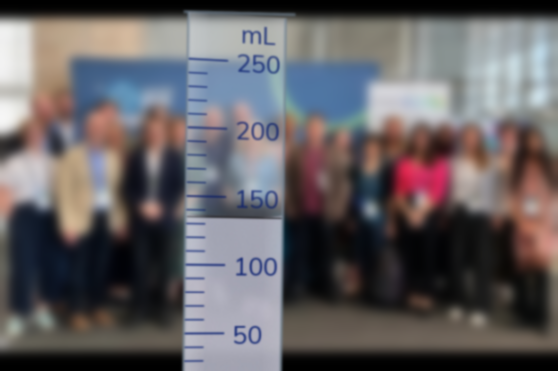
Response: 135 mL
